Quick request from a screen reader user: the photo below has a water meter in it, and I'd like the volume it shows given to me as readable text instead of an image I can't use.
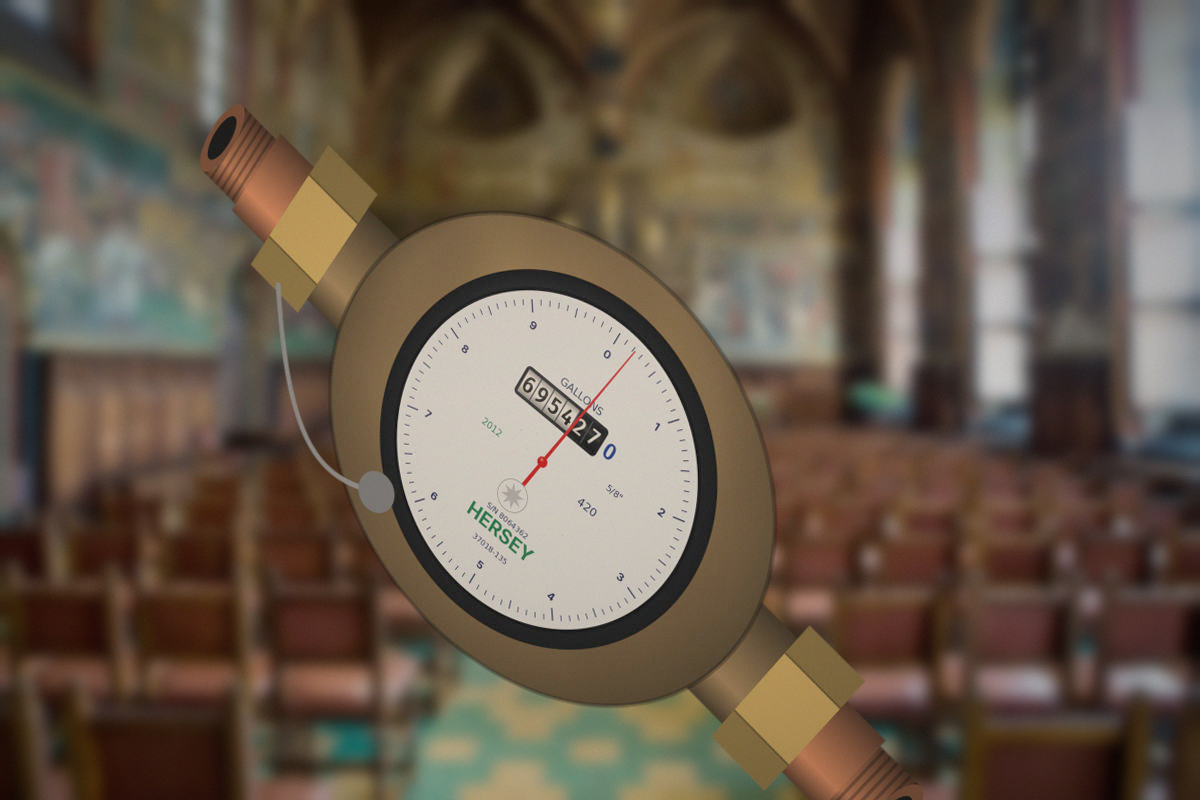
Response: 6954270.2 gal
